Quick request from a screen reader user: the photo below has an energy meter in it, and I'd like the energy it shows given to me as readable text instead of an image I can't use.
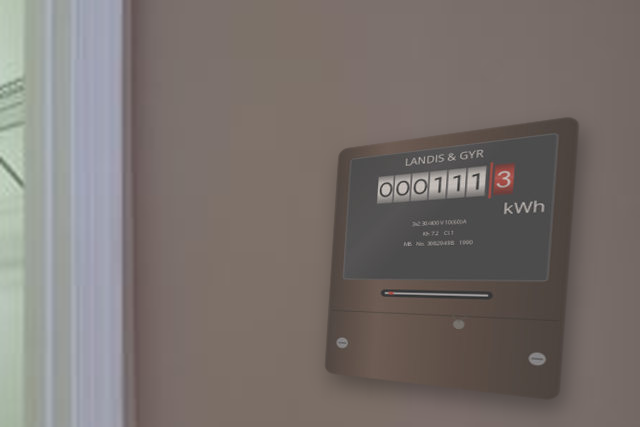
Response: 111.3 kWh
